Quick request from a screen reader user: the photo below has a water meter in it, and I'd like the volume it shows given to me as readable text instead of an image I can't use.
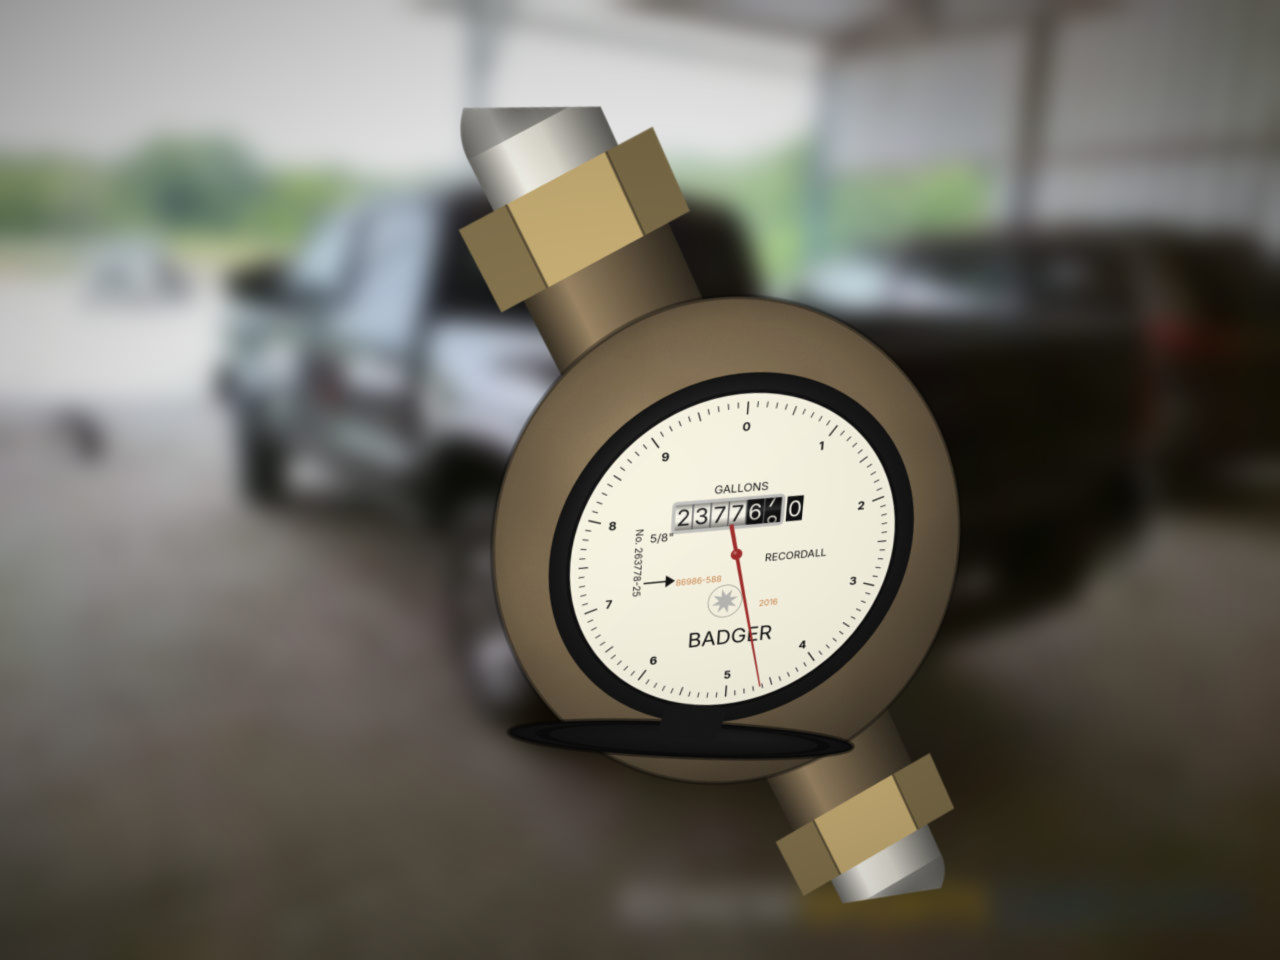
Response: 2377674.6 gal
